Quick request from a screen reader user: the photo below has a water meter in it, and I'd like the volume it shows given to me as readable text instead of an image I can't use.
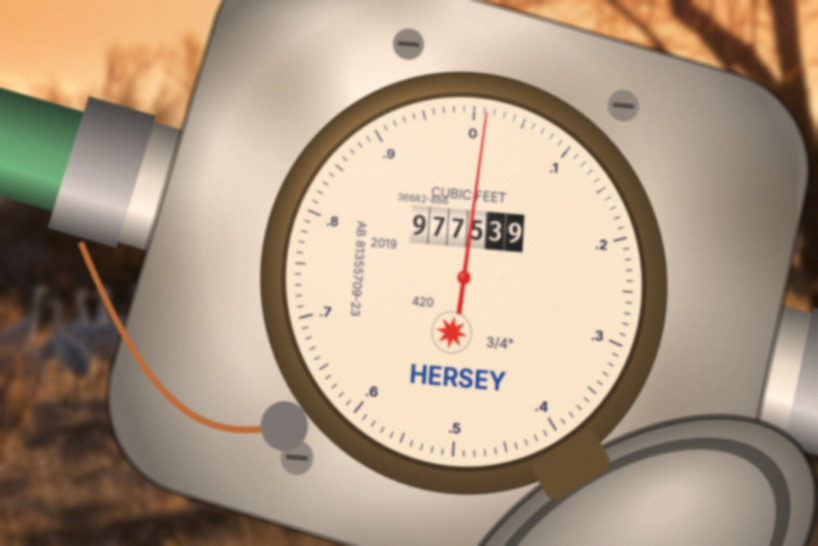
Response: 977539.01 ft³
